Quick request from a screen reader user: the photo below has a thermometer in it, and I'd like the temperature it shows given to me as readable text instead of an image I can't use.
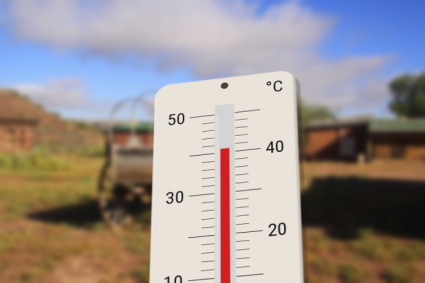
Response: 41 °C
